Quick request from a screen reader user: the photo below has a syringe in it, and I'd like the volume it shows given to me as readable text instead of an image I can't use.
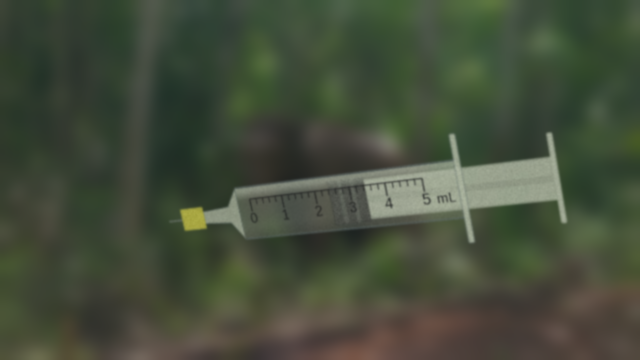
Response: 2.4 mL
